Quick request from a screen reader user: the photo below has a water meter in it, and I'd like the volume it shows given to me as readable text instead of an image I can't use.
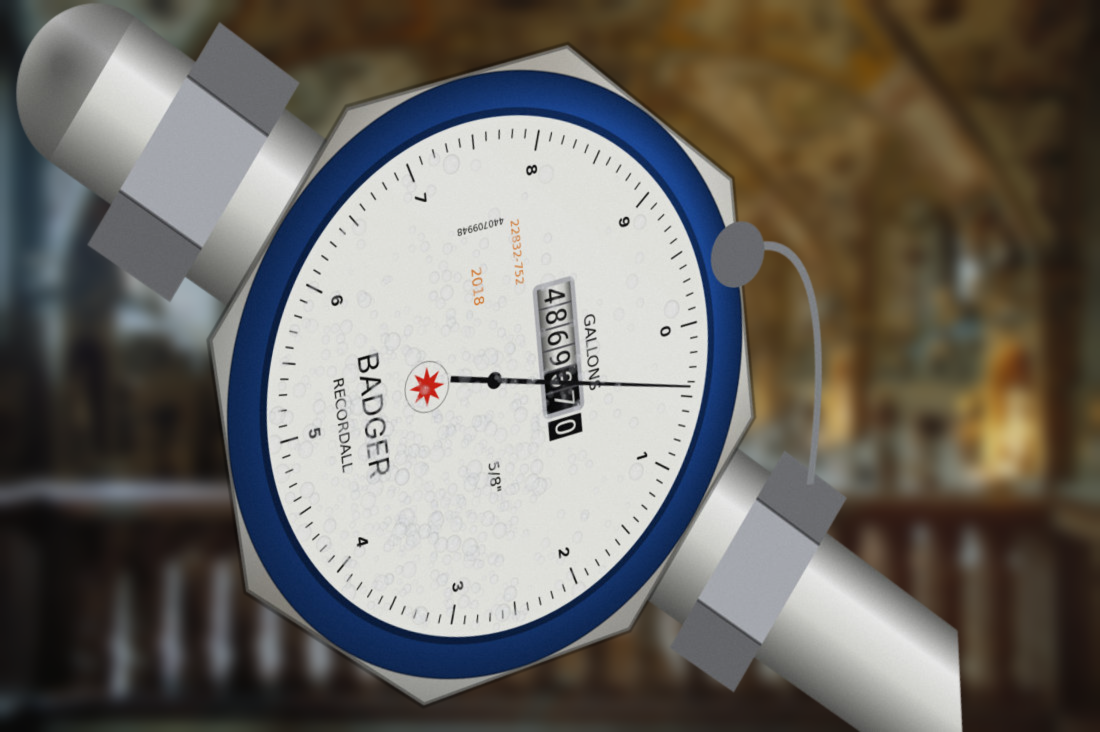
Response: 4869370.4 gal
